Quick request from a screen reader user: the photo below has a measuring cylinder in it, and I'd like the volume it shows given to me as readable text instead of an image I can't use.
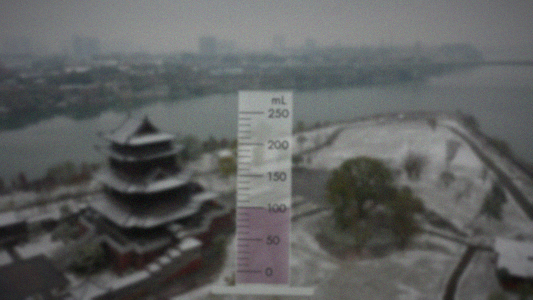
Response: 100 mL
